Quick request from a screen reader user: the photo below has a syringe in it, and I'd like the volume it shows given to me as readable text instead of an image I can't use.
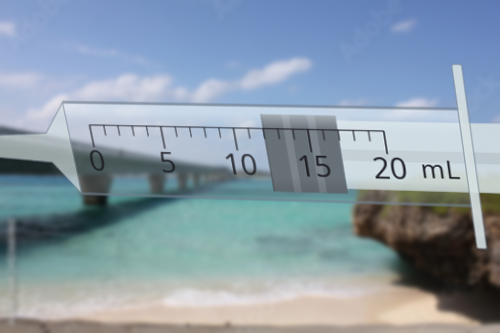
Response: 12 mL
